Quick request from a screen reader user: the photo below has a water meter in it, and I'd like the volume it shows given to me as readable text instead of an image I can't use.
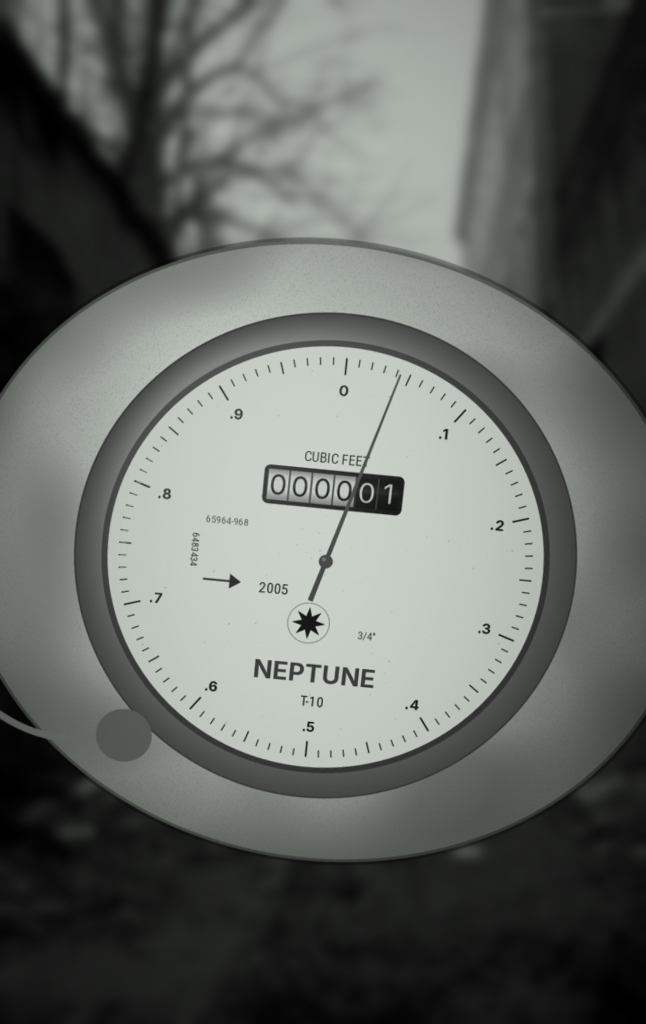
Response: 1.04 ft³
